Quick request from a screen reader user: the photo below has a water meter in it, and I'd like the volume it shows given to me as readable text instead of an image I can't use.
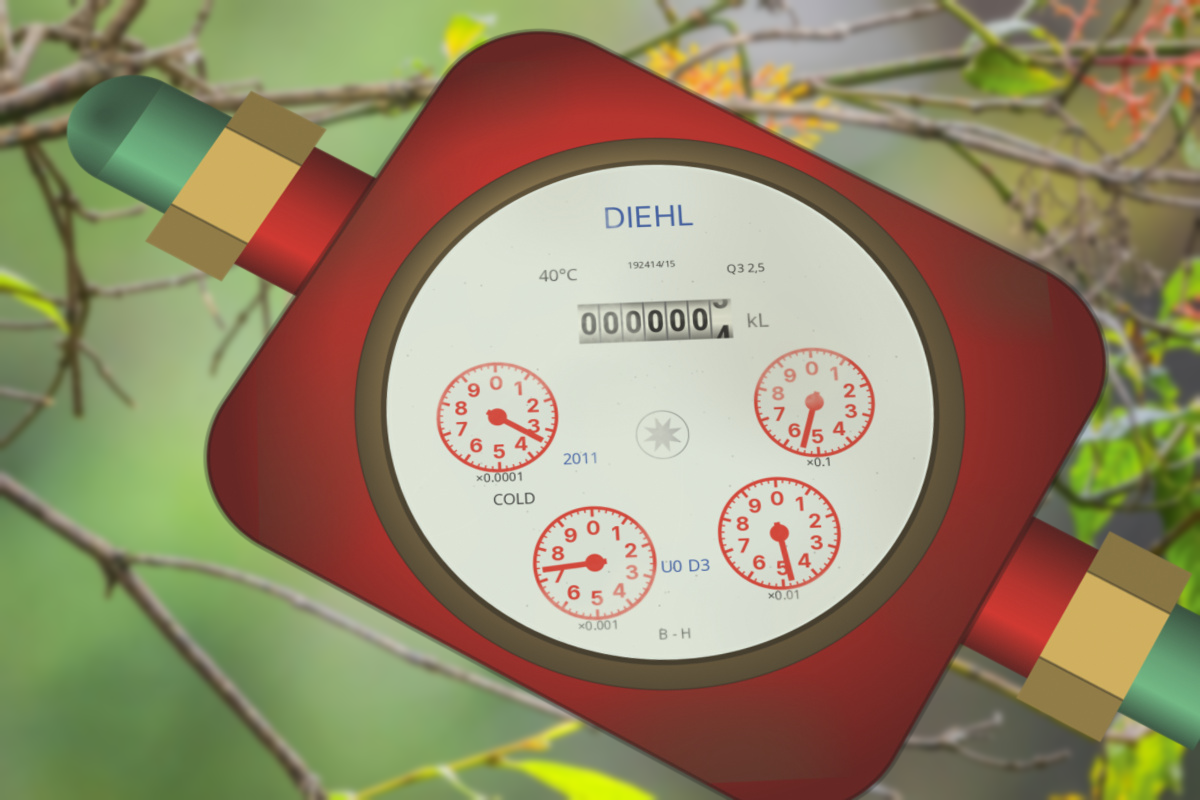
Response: 3.5473 kL
